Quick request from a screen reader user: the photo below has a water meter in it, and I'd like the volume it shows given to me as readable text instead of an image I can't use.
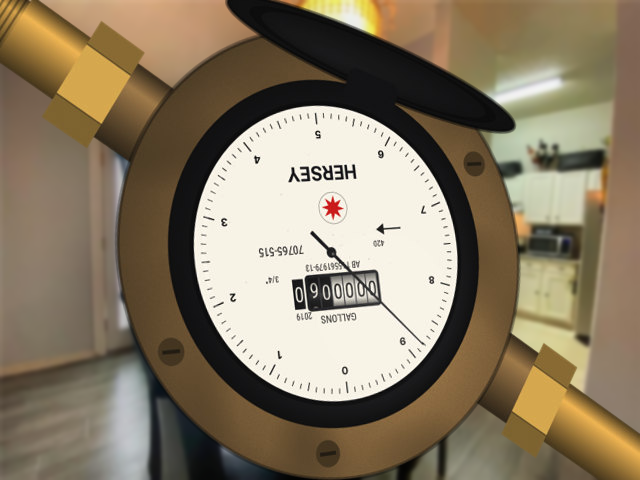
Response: 58.8 gal
